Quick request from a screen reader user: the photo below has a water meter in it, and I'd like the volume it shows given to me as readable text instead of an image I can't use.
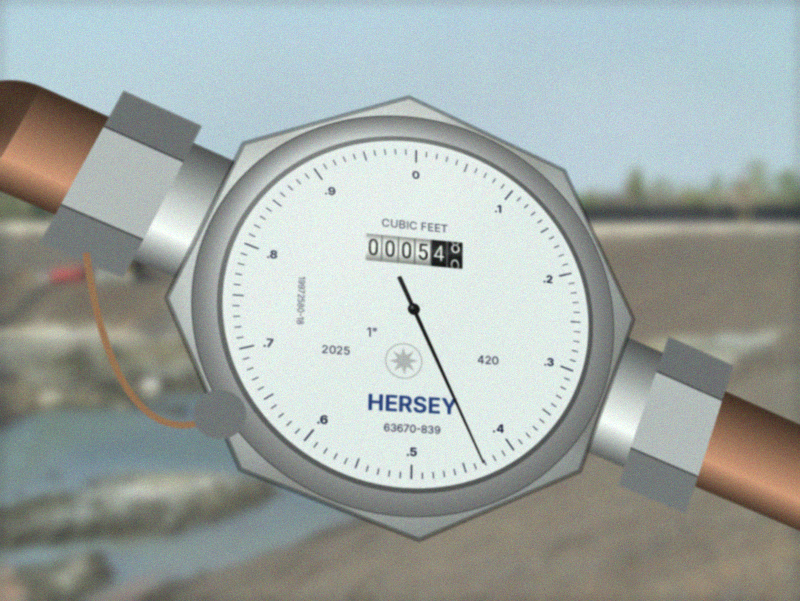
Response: 548.43 ft³
